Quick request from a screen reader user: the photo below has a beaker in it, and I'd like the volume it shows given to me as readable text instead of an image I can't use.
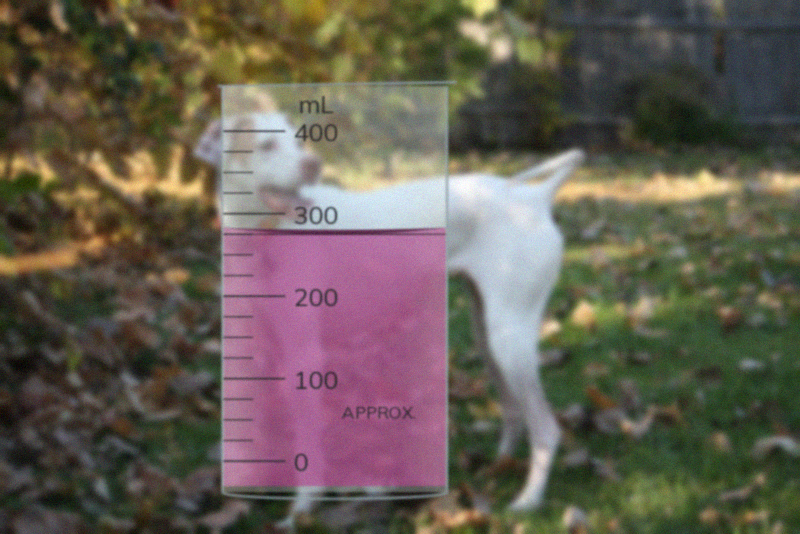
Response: 275 mL
